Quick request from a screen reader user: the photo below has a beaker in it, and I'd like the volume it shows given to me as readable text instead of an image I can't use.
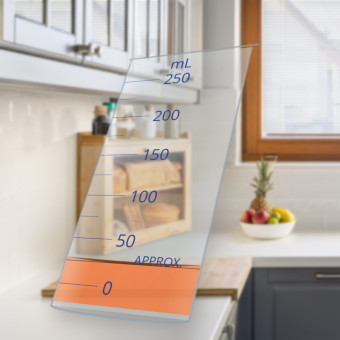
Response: 25 mL
